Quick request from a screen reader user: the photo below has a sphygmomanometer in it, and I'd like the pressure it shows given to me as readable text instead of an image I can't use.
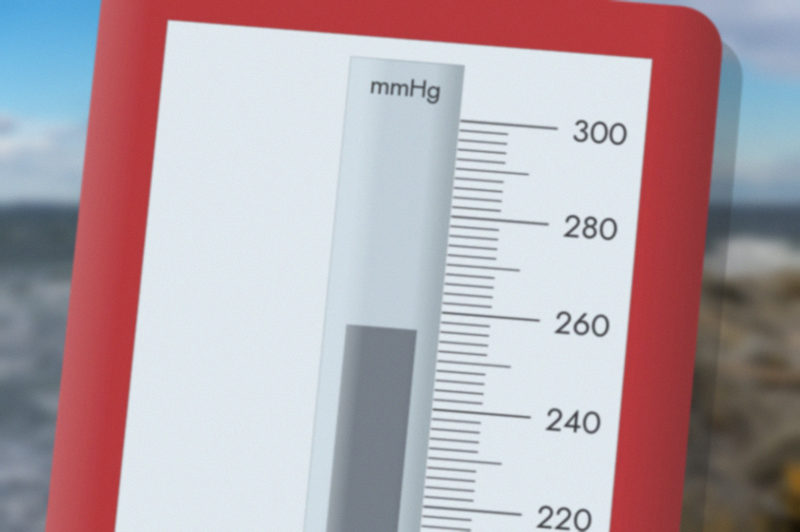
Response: 256 mmHg
